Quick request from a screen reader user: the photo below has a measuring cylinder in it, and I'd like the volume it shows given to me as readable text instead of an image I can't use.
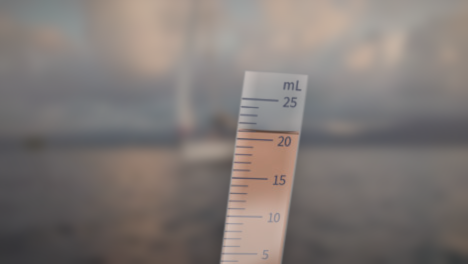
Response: 21 mL
